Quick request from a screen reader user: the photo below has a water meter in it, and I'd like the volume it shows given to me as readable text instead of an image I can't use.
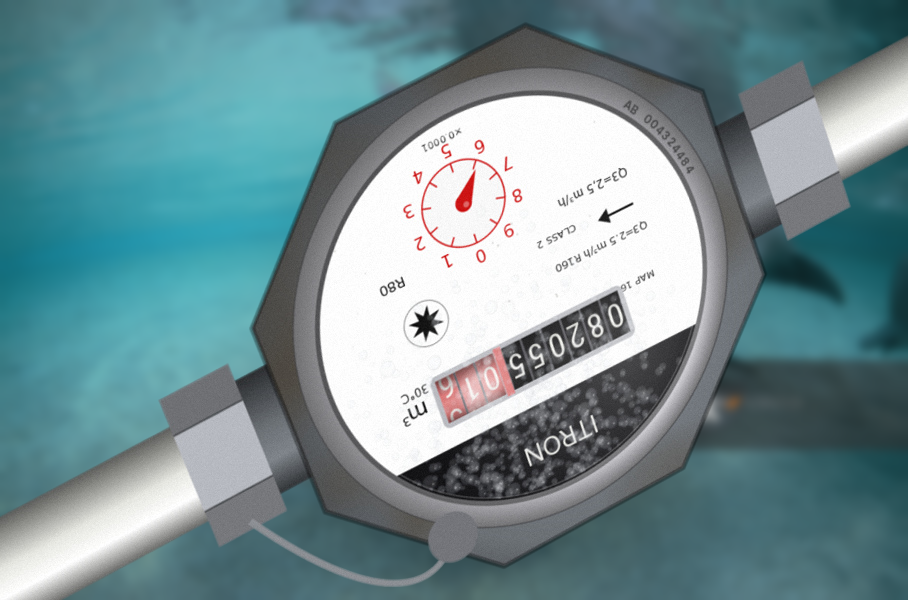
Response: 82055.0156 m³
